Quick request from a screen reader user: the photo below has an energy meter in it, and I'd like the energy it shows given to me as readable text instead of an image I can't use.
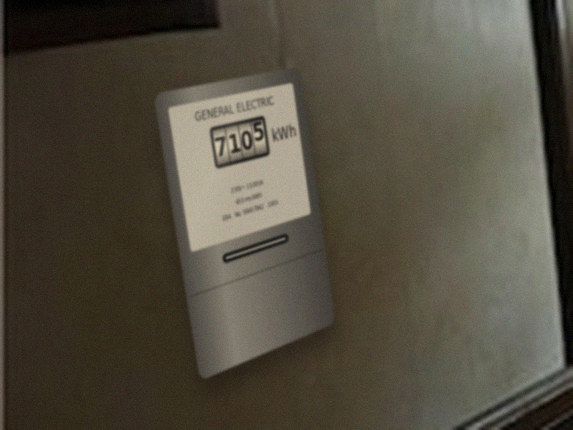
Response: 7105 kWh
